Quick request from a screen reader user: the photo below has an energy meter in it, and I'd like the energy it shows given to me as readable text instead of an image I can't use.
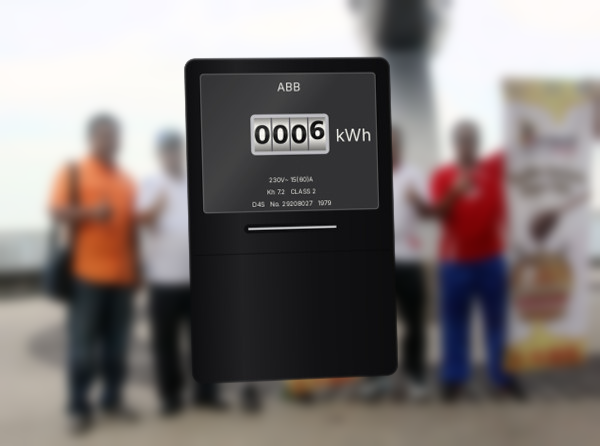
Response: 6 kWh
